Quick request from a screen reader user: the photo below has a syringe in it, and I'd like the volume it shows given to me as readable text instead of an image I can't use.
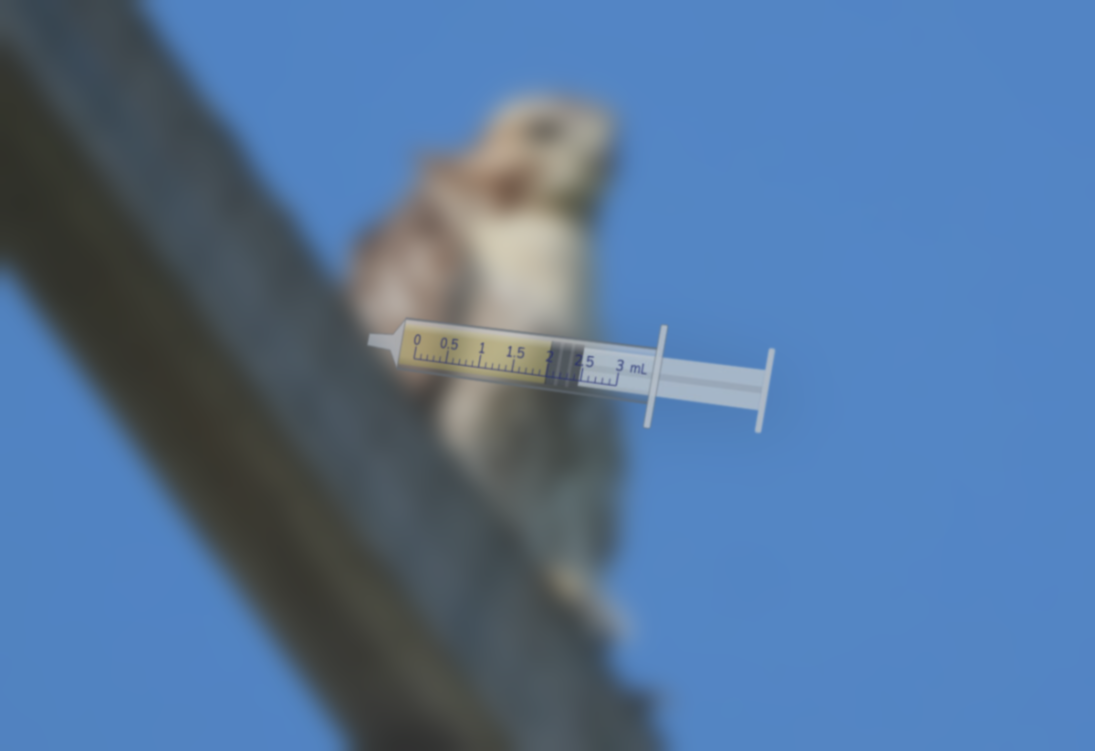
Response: 2 mL
